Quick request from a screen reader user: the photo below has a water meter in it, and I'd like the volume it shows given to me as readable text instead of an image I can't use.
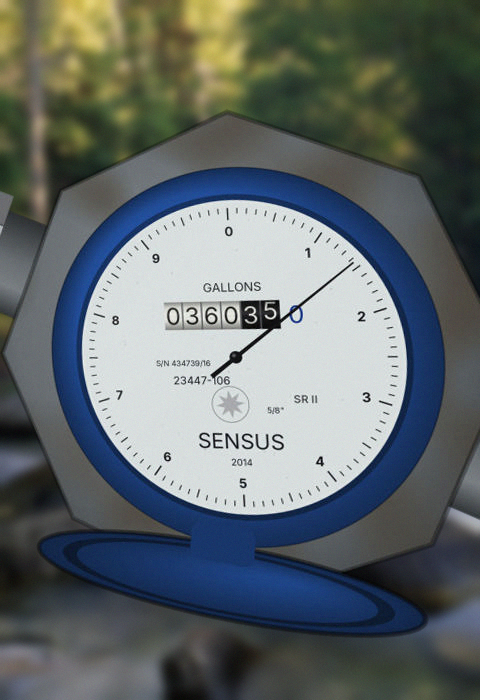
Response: 360351.4 gal
